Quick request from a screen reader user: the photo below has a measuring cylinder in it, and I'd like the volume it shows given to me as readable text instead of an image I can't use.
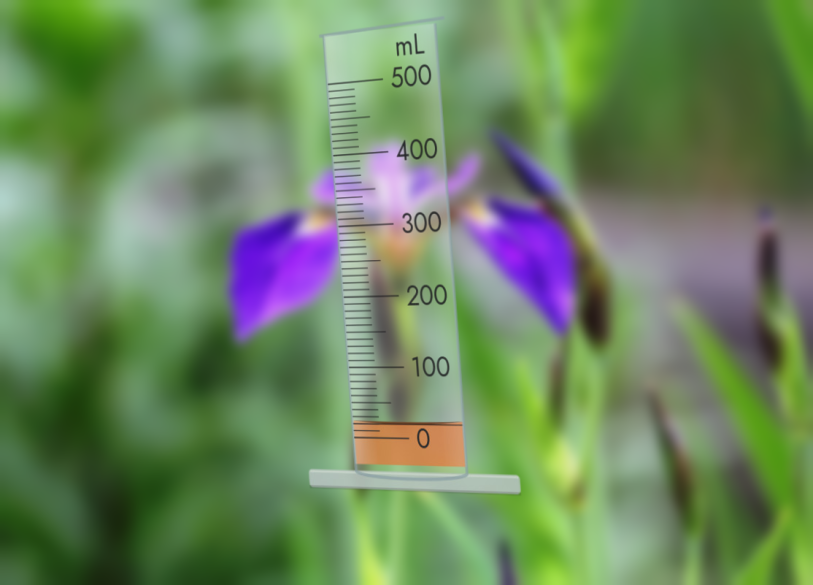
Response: 20 mL
